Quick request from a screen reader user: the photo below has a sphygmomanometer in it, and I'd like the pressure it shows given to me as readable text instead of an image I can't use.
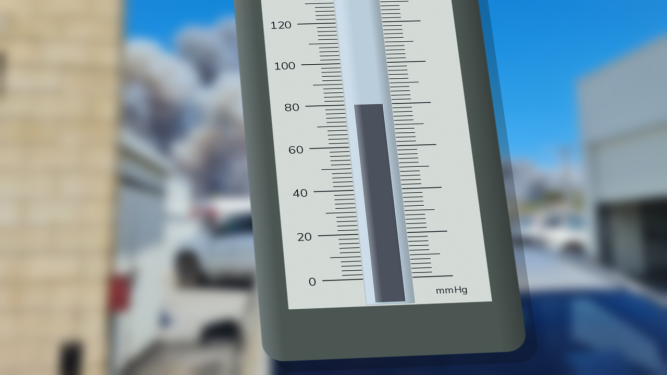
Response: 80 mmHg
